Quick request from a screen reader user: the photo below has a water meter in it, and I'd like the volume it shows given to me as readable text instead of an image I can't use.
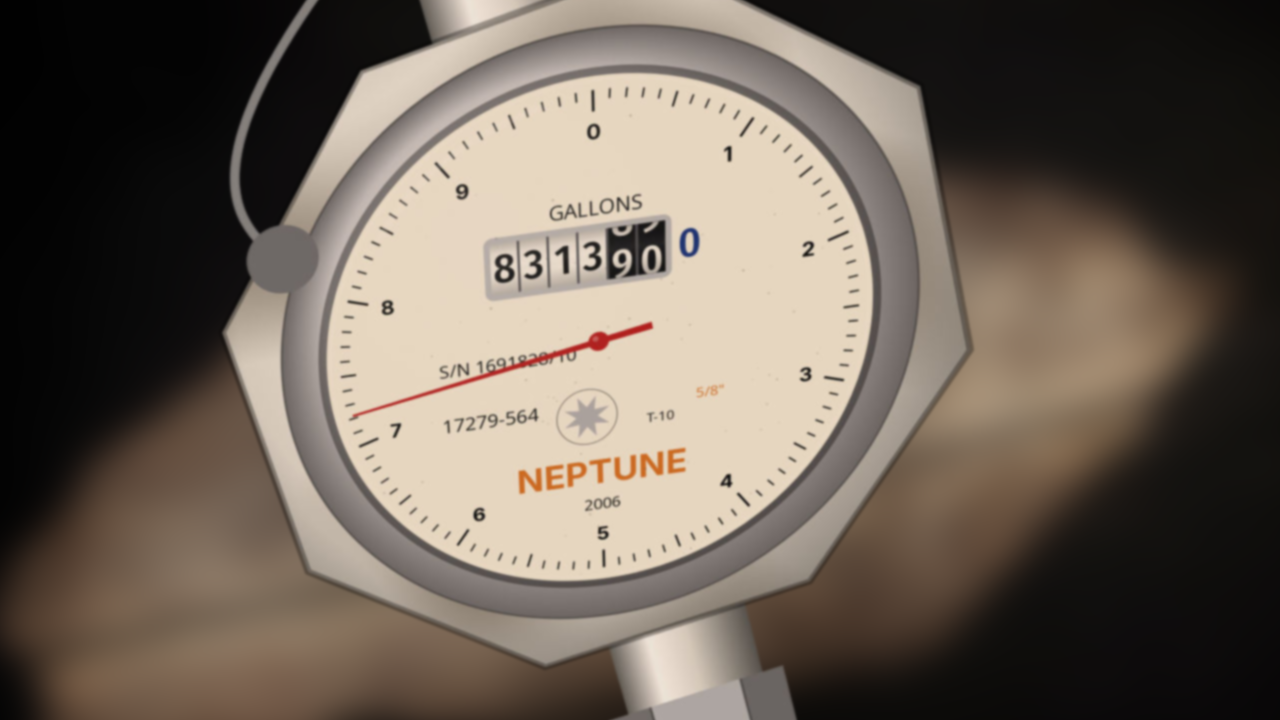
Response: 8313897.2 gal
